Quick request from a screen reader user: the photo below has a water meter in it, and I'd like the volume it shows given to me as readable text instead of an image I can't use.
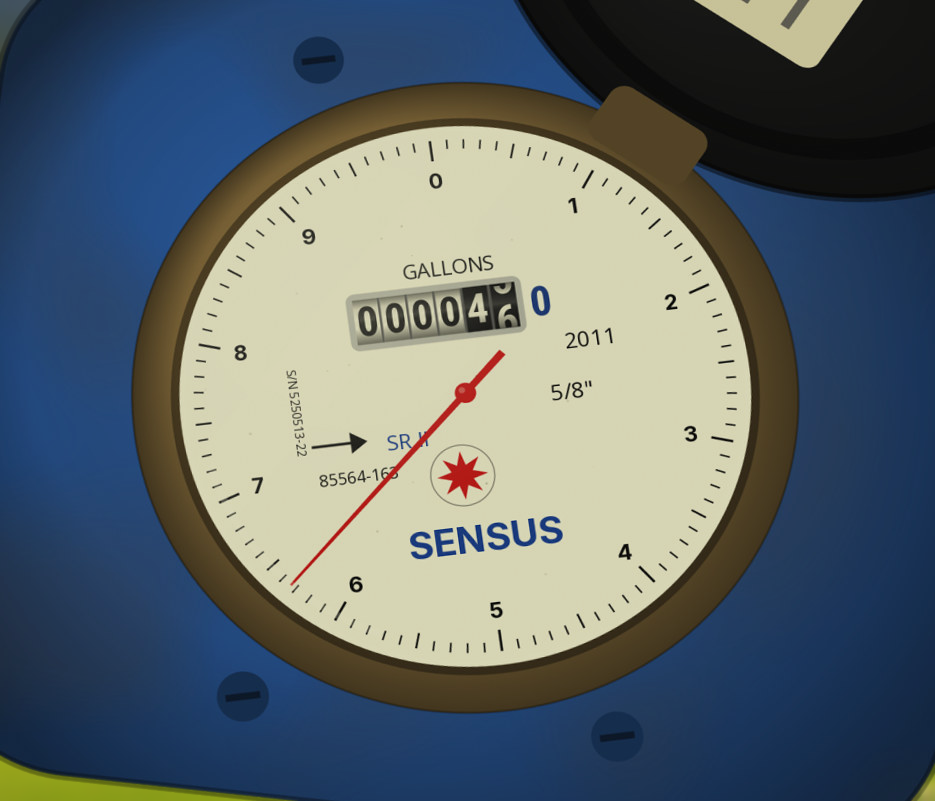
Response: 456.3 gal
